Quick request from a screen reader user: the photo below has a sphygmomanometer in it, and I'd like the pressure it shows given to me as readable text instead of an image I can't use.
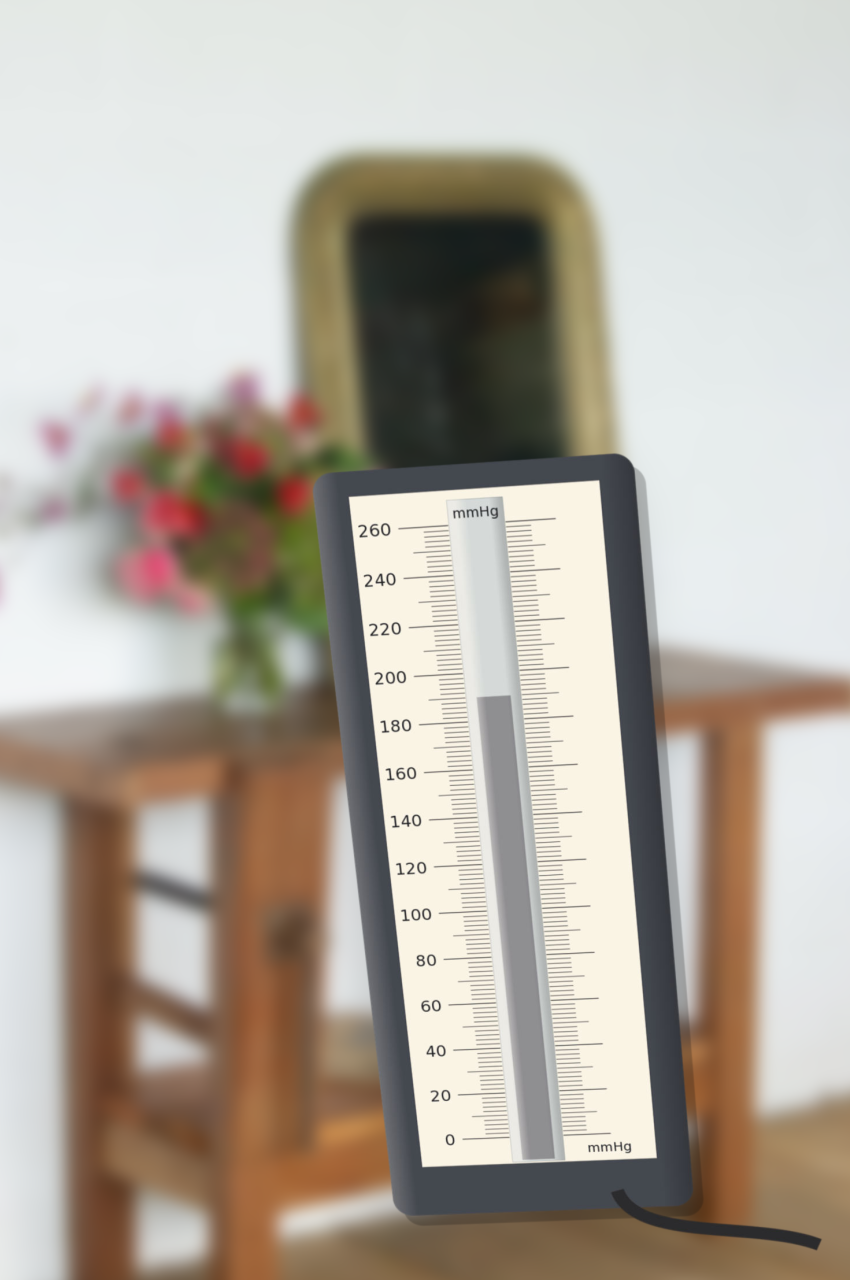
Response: 190 mmHg
